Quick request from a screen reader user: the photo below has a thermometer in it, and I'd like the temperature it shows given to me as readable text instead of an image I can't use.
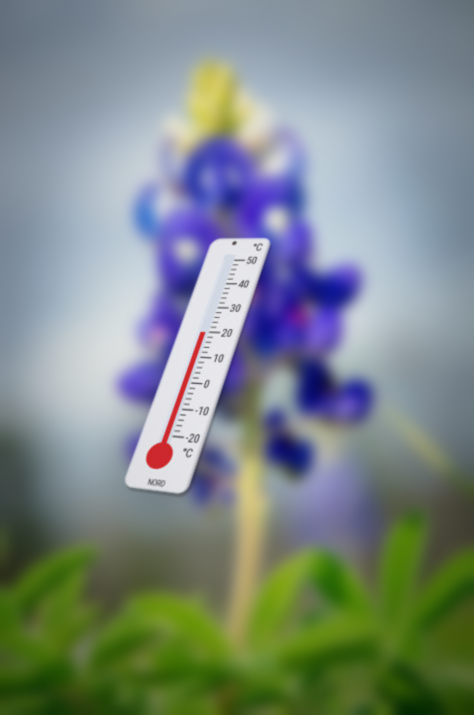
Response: 20 °C
